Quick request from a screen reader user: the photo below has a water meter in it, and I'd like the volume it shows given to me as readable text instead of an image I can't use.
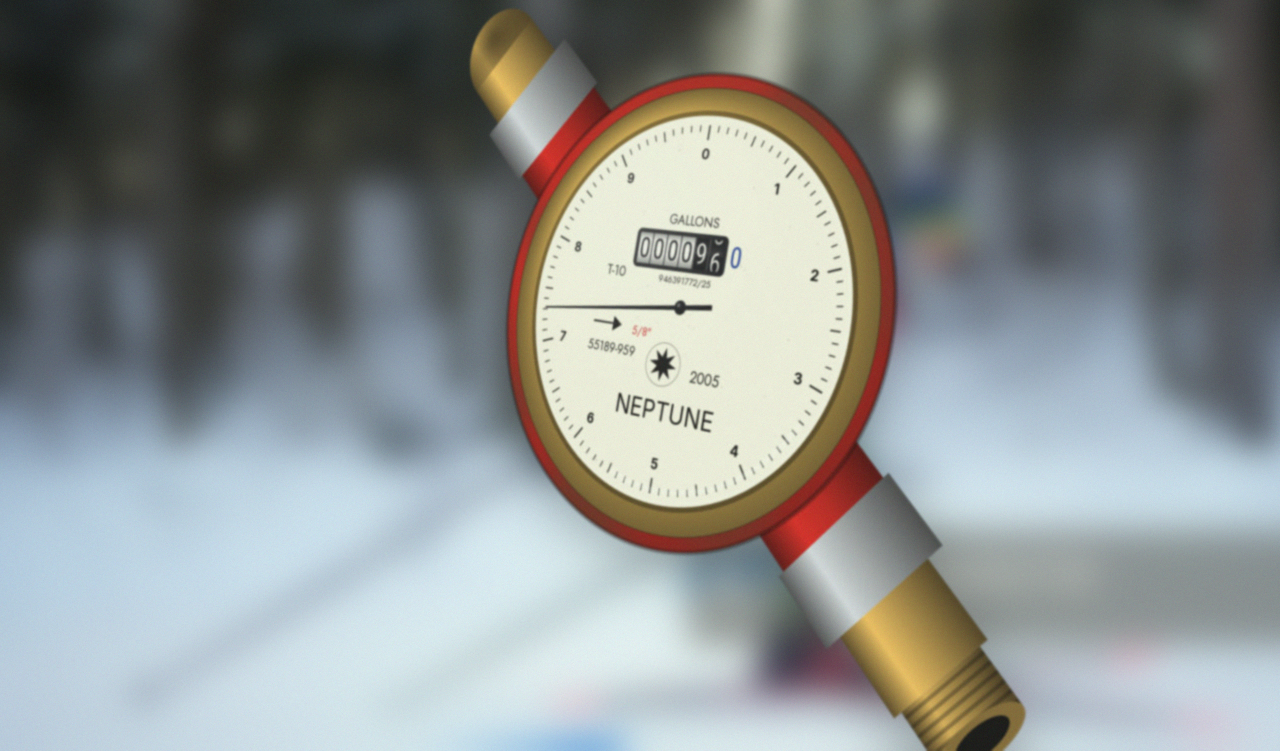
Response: 957.3 gal
